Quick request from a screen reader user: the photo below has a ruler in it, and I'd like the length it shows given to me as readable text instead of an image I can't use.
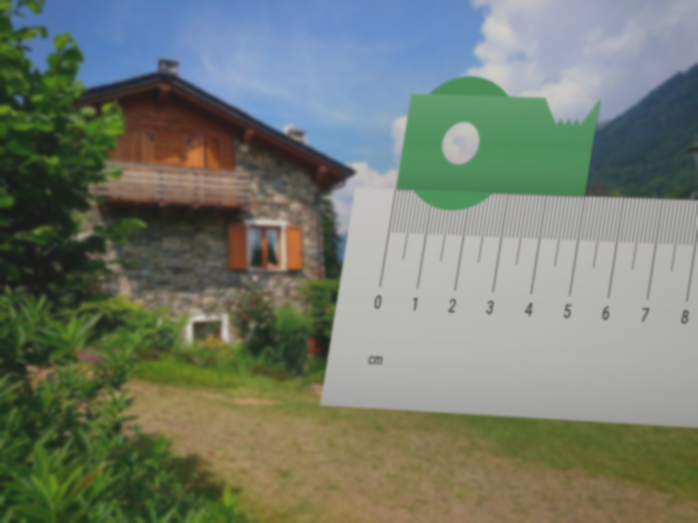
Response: 5 cm
